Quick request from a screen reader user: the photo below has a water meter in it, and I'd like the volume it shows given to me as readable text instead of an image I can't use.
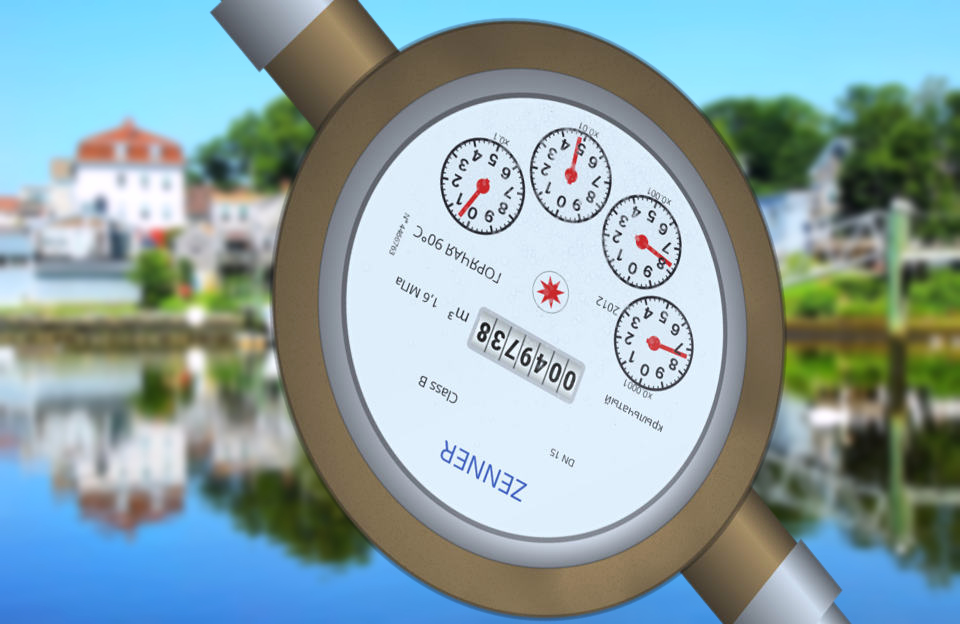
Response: 49738.0477 m³
